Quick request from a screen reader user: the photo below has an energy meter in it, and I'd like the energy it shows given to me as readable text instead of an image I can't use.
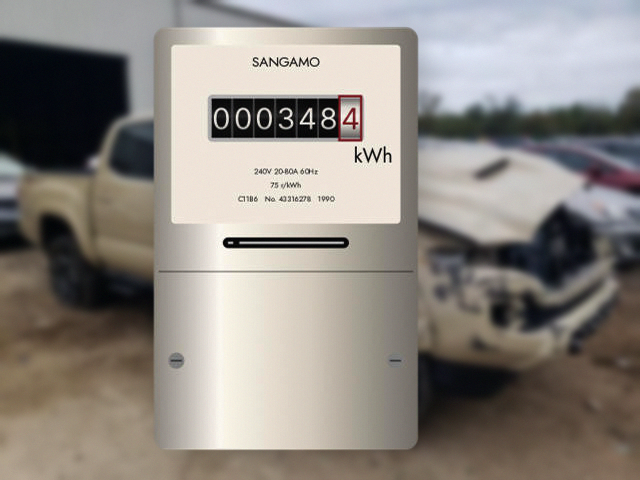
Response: 348.4 kWh
